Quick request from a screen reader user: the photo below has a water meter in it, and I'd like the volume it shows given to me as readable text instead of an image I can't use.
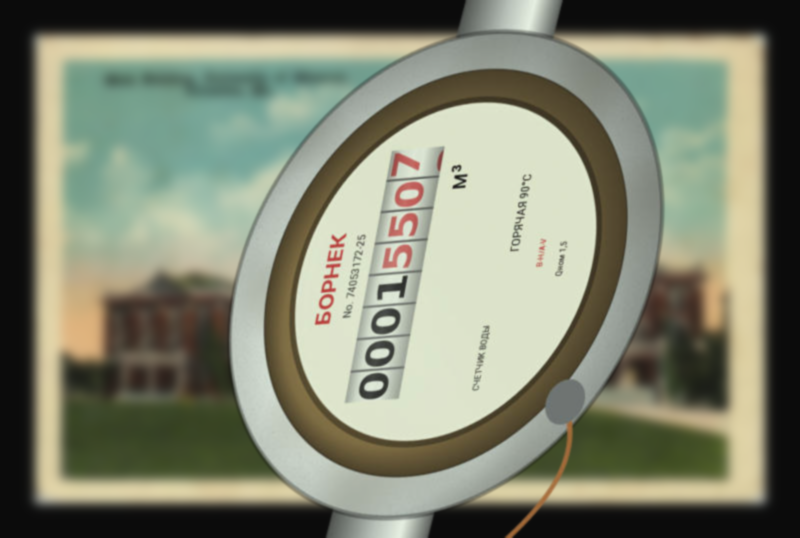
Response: 1.5507 m³
